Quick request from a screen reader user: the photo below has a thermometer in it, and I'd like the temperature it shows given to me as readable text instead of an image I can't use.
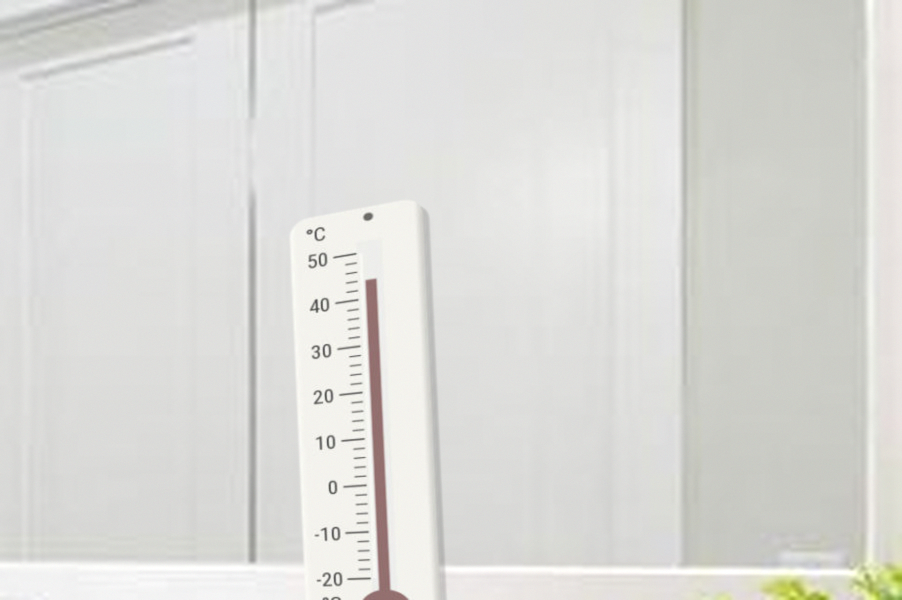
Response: 44 °C
